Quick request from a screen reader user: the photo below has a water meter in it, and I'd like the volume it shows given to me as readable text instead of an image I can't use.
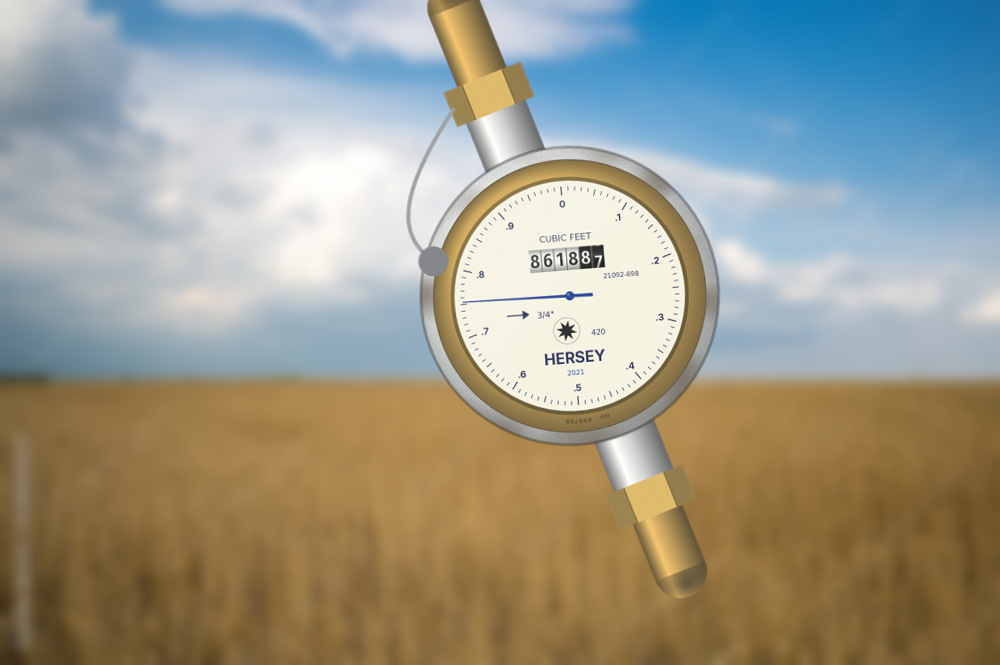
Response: 861886.75 ft³
